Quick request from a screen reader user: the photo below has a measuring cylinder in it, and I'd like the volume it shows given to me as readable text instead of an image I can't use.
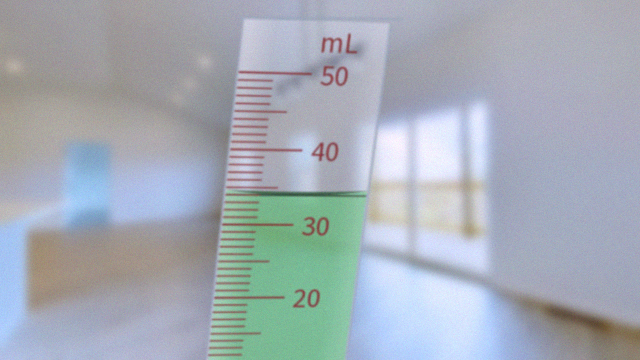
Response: 34 mL
